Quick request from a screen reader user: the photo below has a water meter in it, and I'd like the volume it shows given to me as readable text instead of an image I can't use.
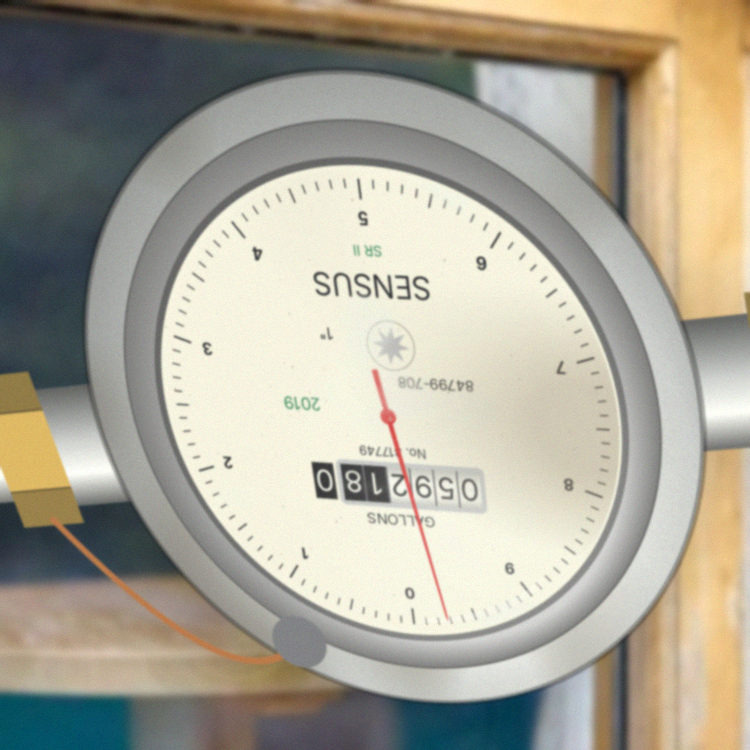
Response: 592179.7 gal
